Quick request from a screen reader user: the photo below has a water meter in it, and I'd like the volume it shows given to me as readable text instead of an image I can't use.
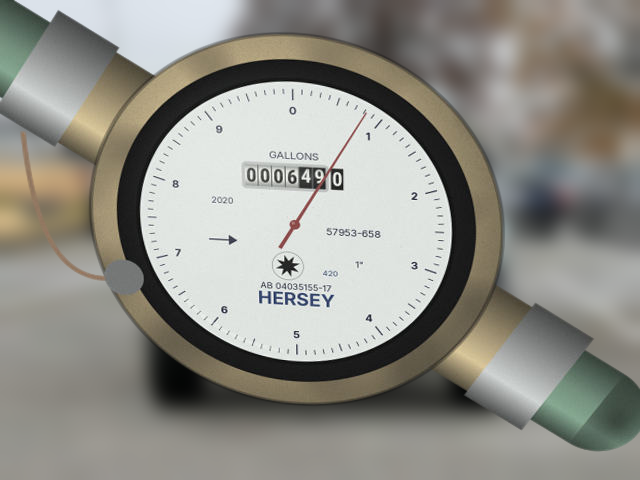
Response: 6490.8 gal
